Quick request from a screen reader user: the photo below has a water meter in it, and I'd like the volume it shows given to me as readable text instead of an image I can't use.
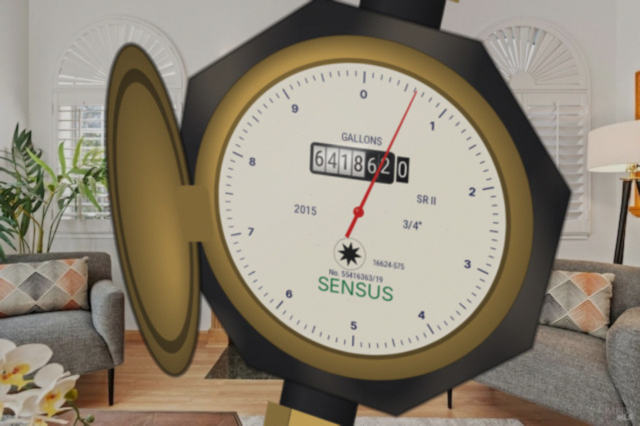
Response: 6418620.6 gal
